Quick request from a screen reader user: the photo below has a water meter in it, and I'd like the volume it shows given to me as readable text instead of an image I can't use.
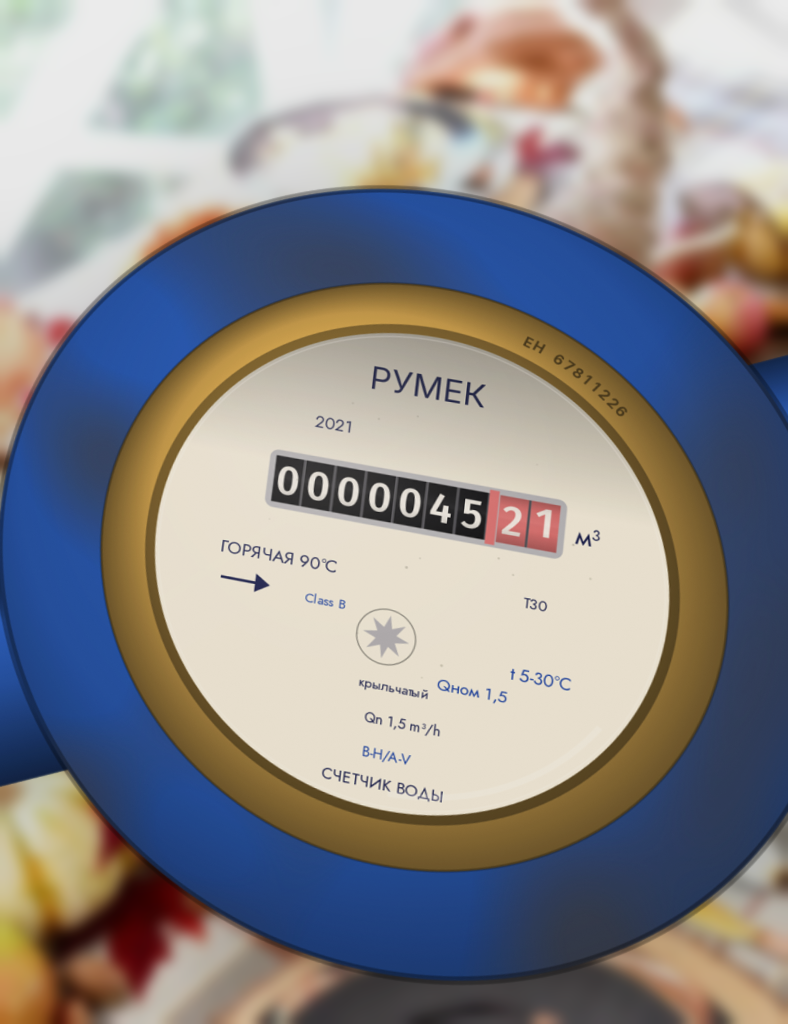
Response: 45.21 m³
